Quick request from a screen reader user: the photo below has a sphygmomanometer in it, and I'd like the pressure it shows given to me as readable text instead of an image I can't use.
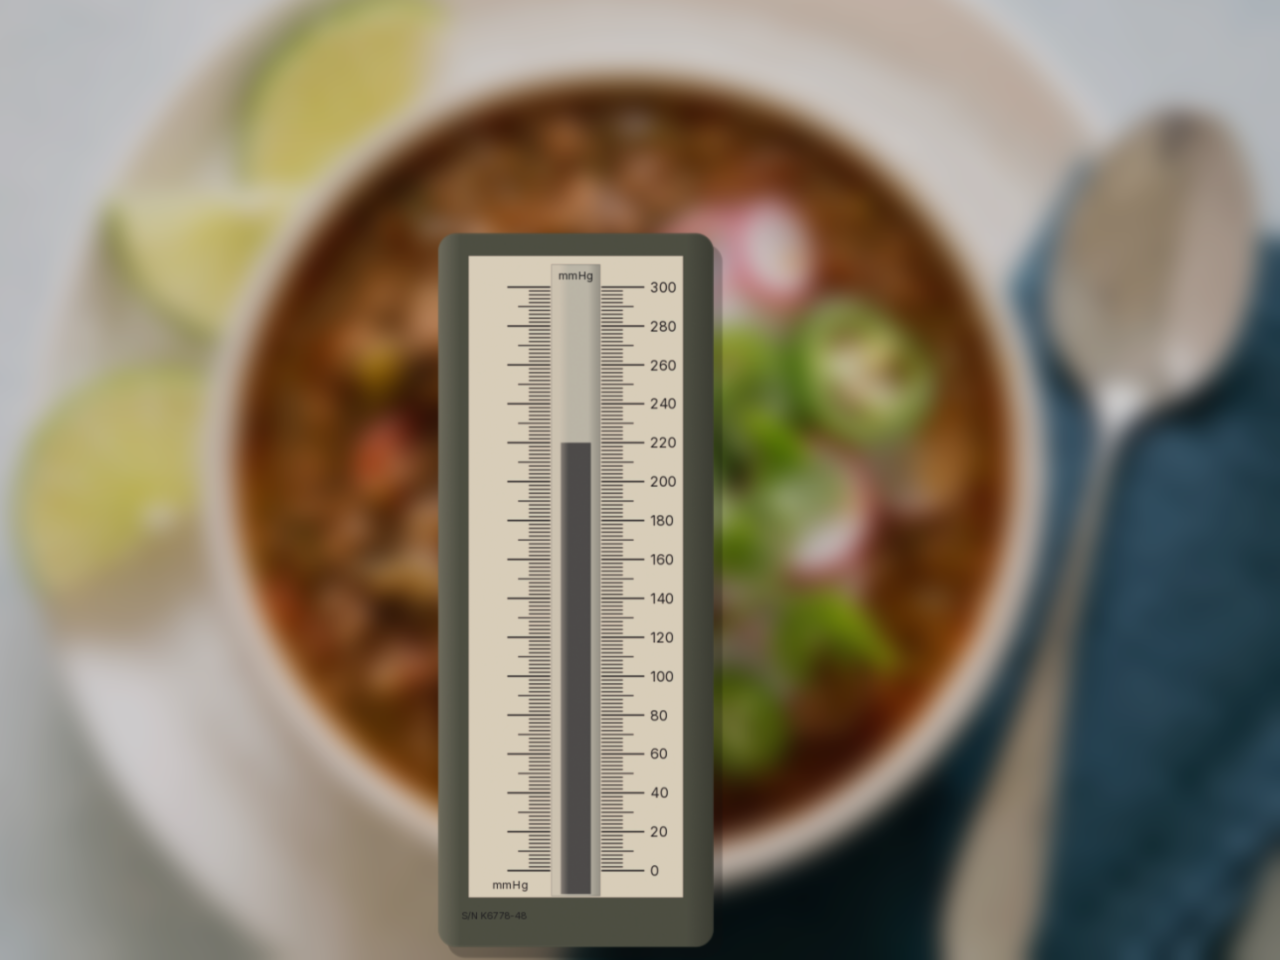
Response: 220 mmHg
